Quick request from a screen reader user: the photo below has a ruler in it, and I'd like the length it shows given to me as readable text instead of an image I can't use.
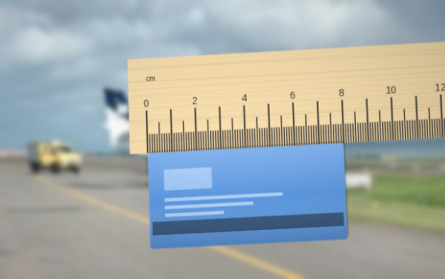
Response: 8 cm
